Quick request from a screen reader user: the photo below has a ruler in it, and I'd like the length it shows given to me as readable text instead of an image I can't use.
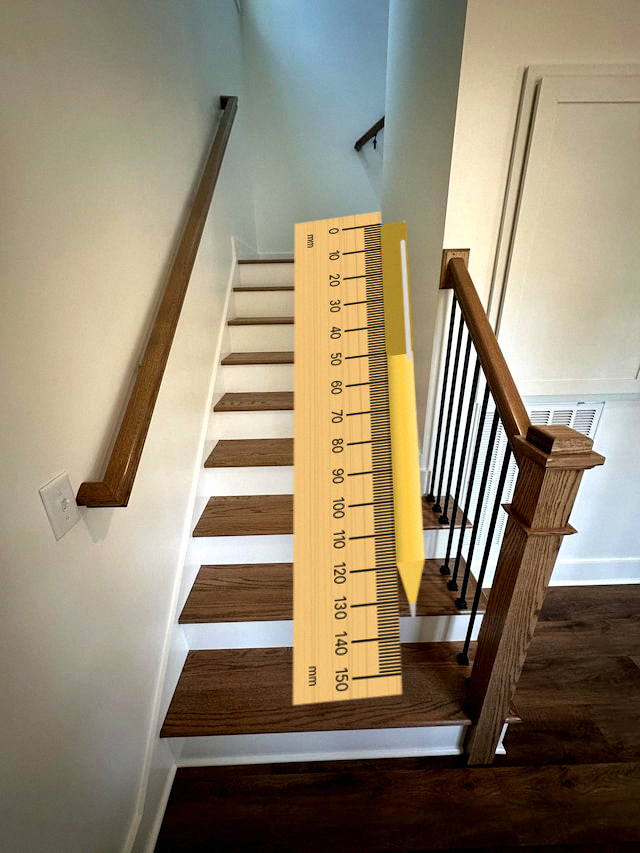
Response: 135 mm
